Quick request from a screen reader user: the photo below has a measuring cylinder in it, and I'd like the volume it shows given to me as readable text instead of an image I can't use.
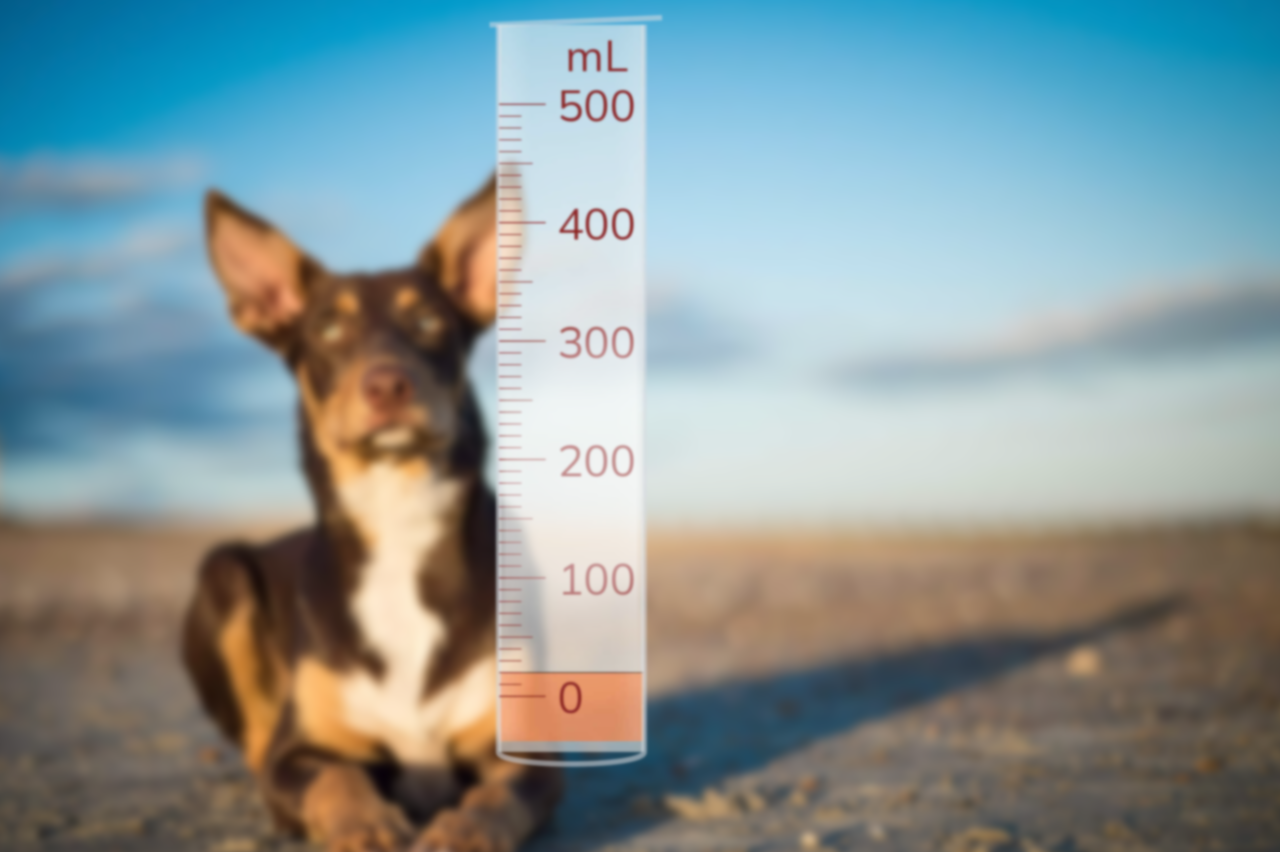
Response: 20 mL
